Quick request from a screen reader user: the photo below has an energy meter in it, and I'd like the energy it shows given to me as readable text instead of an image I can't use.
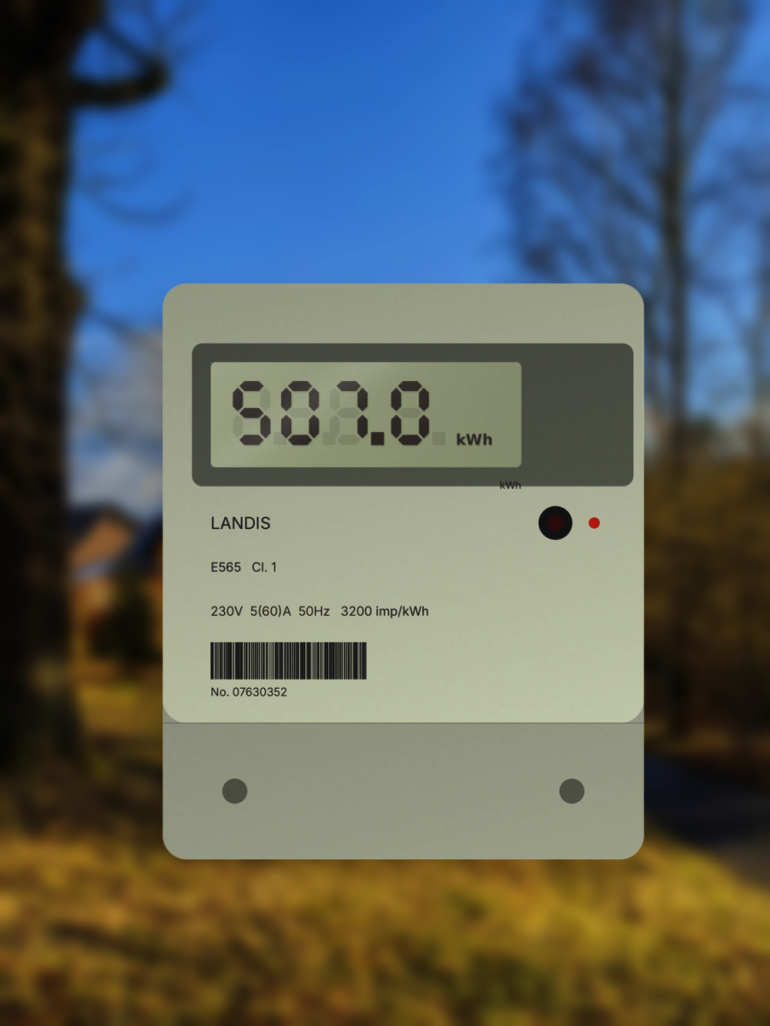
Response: 507.0 kWh
